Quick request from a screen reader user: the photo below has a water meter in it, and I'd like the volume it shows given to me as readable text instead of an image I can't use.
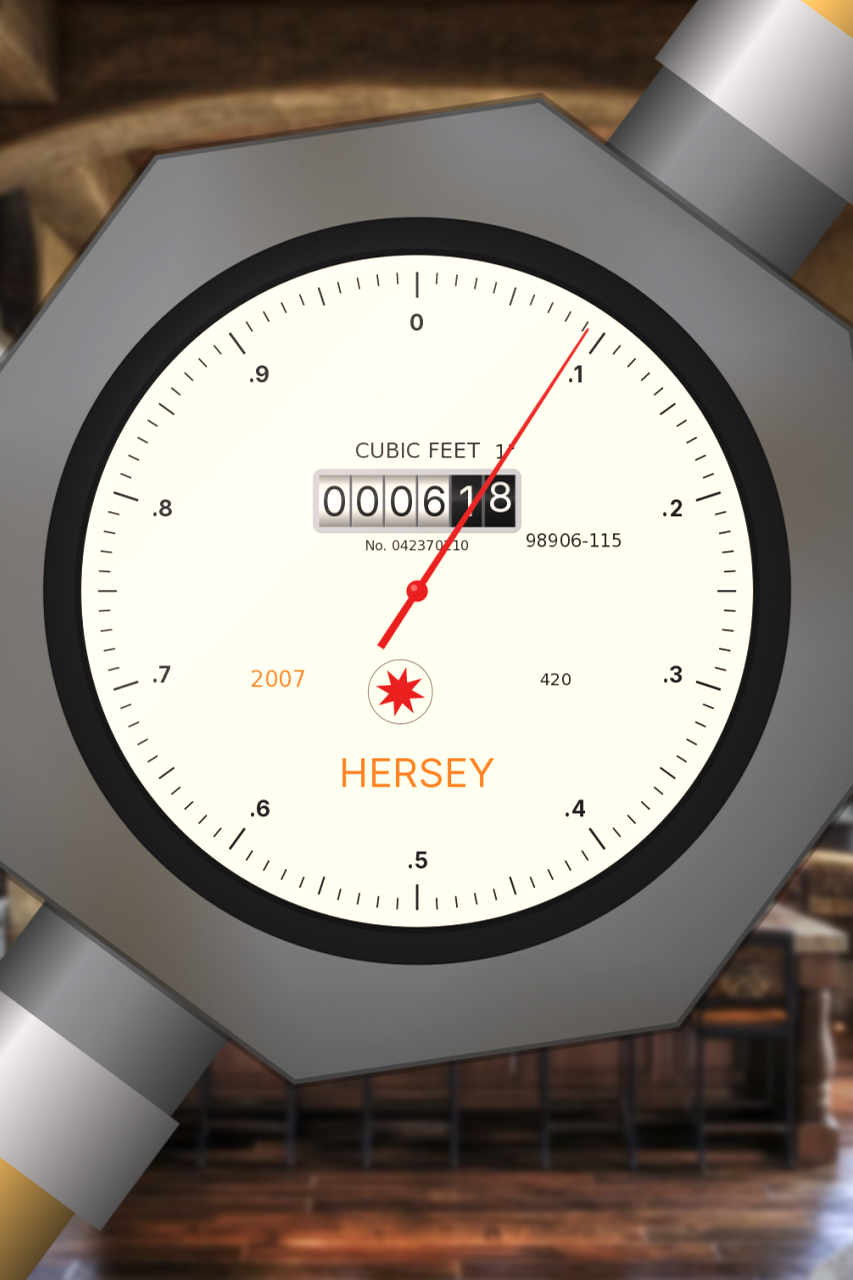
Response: 618.09 ft³
